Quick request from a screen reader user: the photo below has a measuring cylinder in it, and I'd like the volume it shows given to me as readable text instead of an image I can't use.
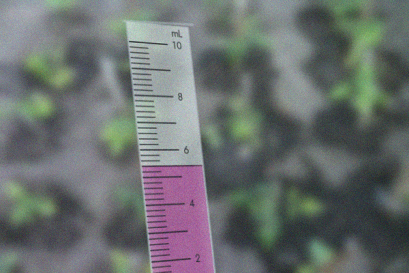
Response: 5.4 mL
